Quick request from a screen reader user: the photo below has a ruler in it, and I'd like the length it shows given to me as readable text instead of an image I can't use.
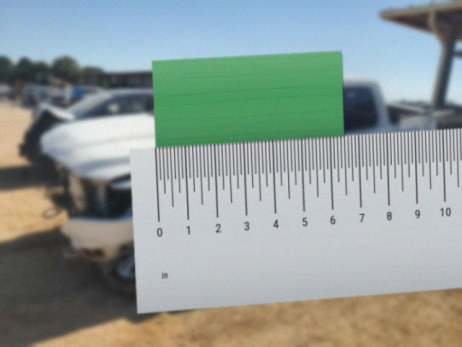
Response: 6.5 in
